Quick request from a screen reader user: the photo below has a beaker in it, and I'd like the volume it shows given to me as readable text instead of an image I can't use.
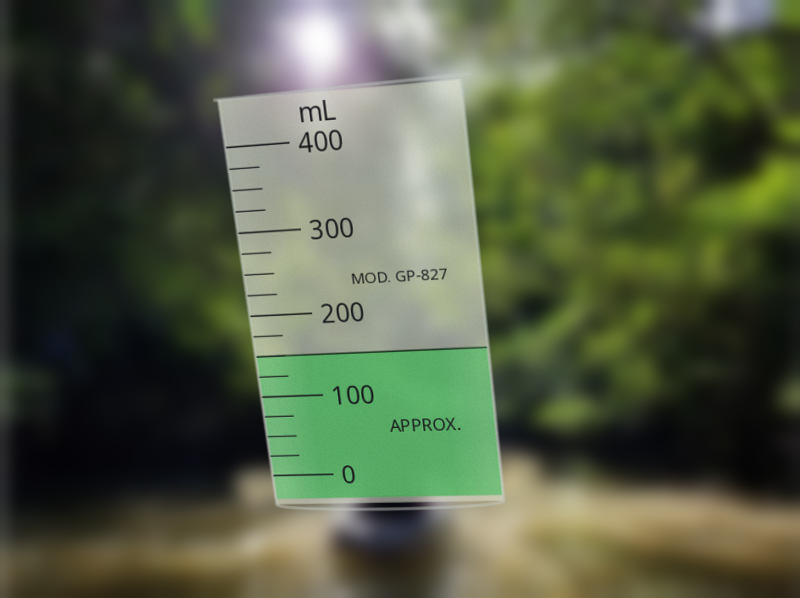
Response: 150 mL
